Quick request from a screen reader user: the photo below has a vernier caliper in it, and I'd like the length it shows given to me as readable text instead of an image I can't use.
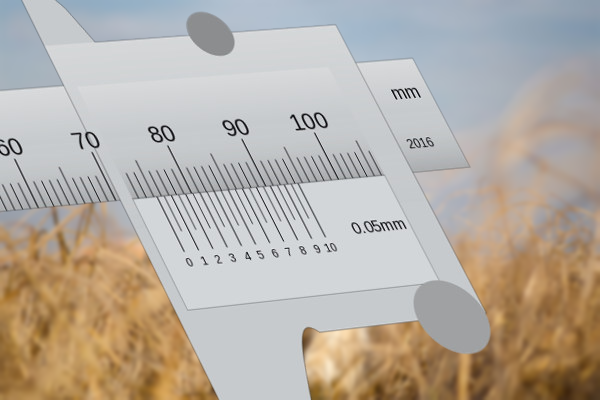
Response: 75.4 mm
